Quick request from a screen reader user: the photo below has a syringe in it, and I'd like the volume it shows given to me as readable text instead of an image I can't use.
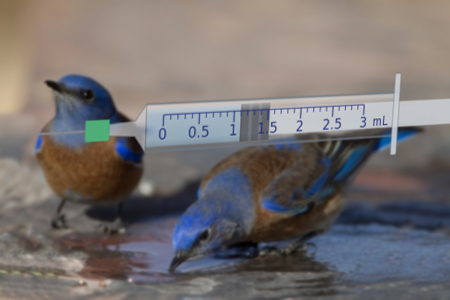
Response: 1.1 mL
